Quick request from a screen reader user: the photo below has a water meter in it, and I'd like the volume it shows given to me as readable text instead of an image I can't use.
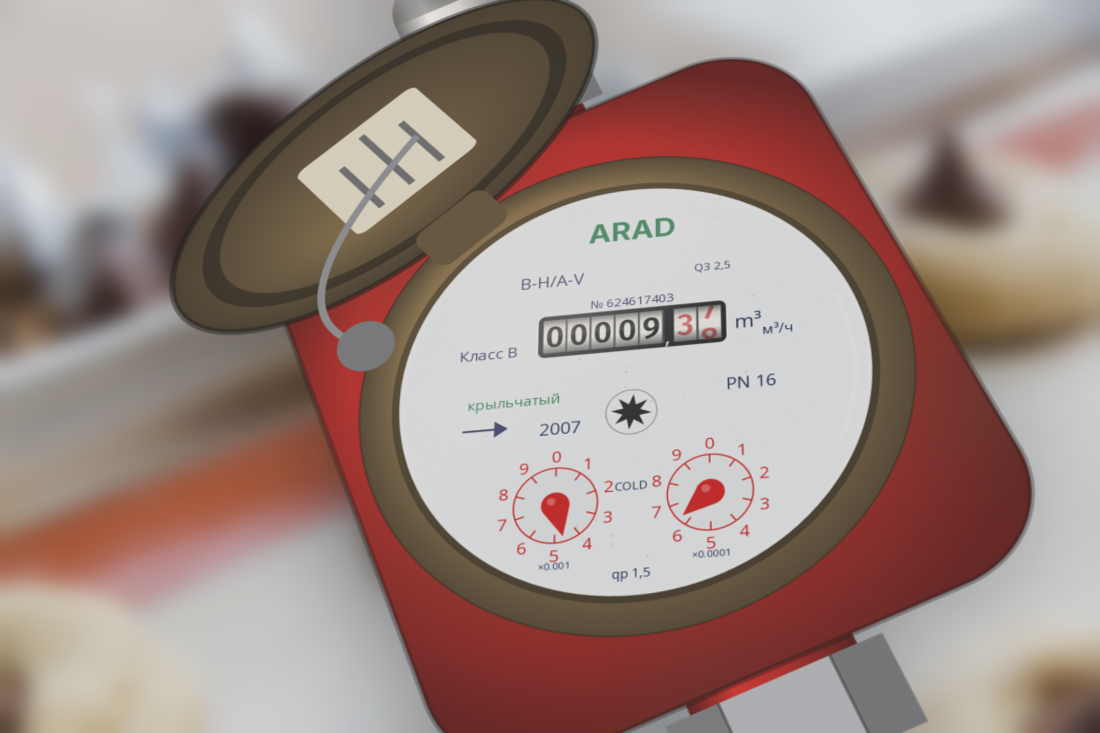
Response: 9.3746 m³
